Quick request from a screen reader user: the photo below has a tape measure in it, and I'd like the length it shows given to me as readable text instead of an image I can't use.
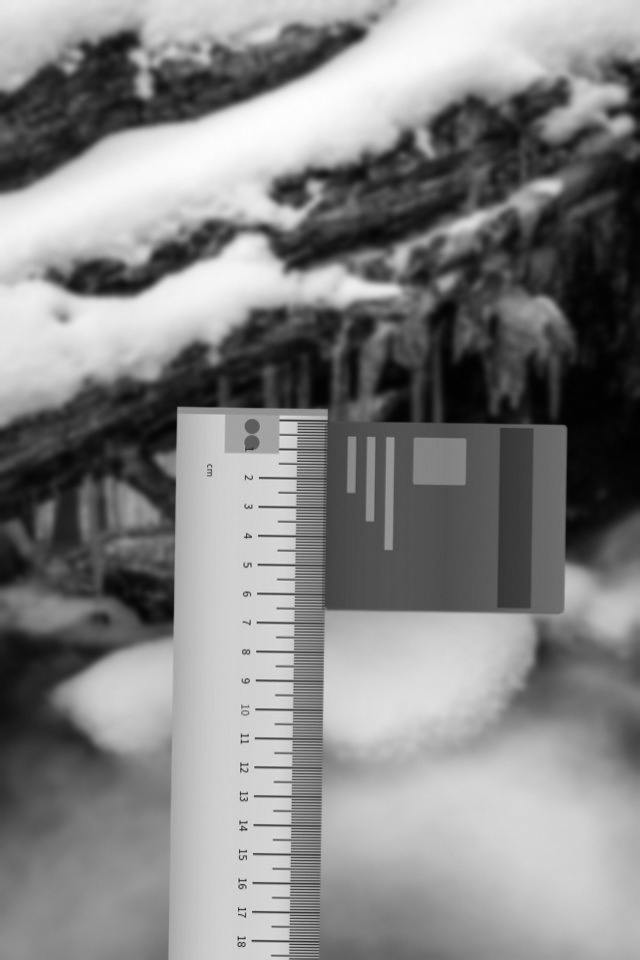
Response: 6.5 cm
